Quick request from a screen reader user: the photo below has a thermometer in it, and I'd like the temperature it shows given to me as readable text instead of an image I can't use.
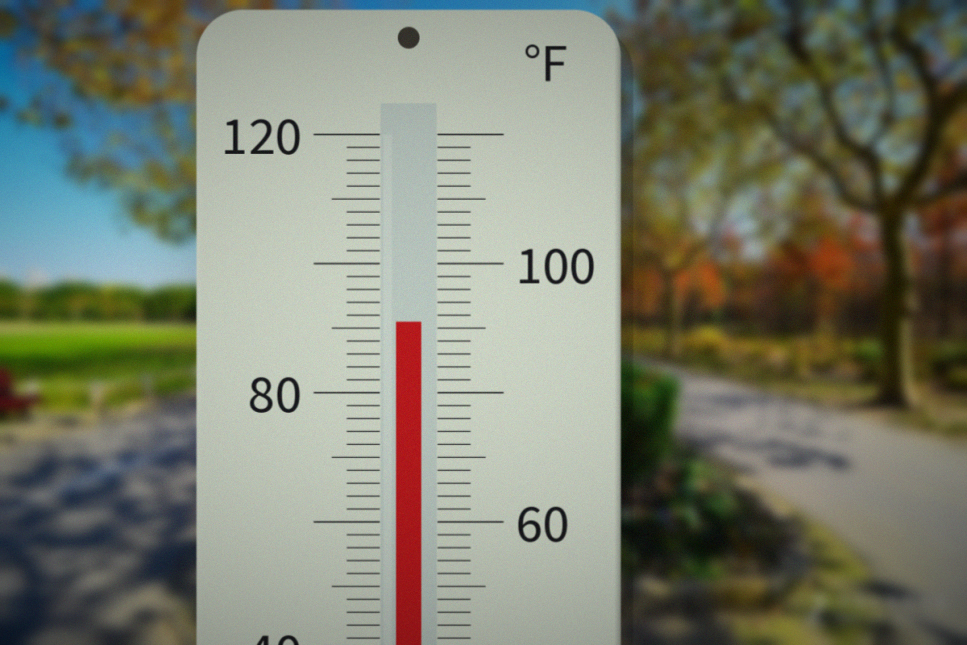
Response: 91 °F
